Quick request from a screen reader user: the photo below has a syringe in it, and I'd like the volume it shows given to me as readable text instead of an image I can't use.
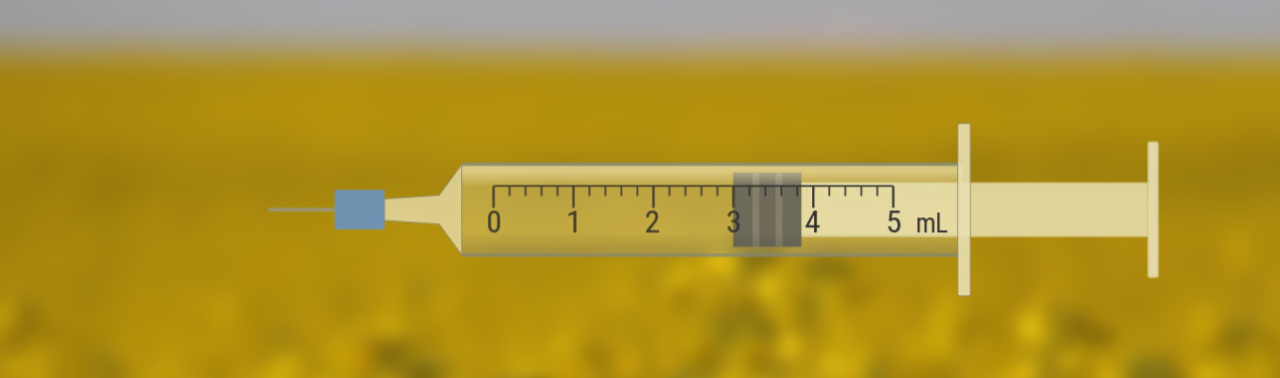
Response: 3 mL
